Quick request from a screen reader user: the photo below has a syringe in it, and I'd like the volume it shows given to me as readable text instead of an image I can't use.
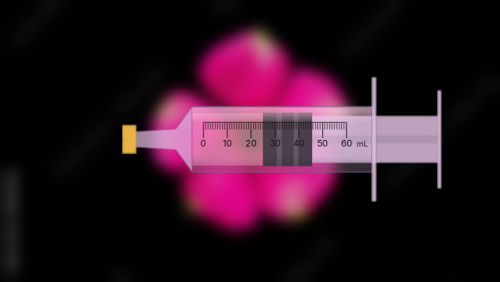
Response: 25 mL
